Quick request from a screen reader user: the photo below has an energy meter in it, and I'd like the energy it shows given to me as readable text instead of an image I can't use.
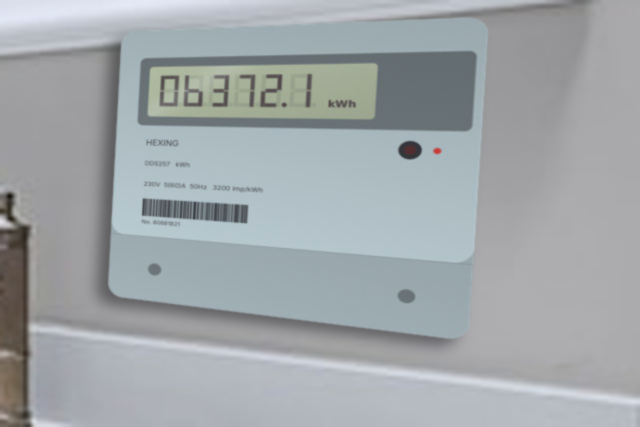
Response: 6372.1 kWh
